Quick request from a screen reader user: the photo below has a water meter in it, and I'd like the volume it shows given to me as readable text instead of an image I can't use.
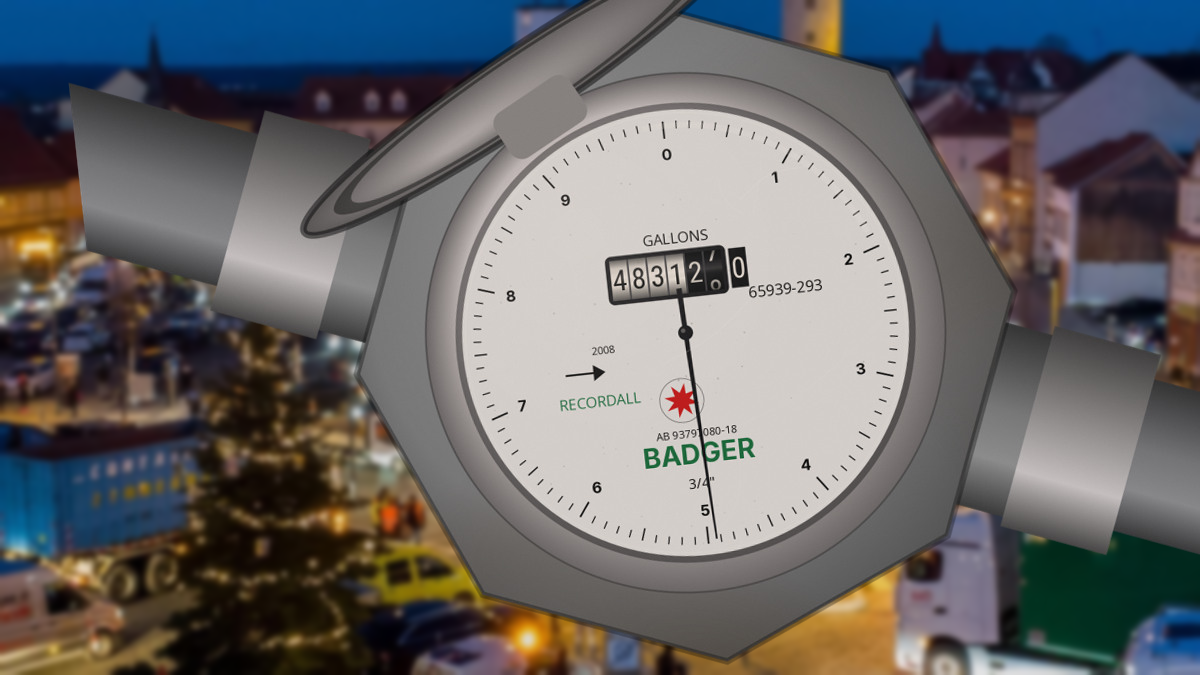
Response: 4831274.9 gal
